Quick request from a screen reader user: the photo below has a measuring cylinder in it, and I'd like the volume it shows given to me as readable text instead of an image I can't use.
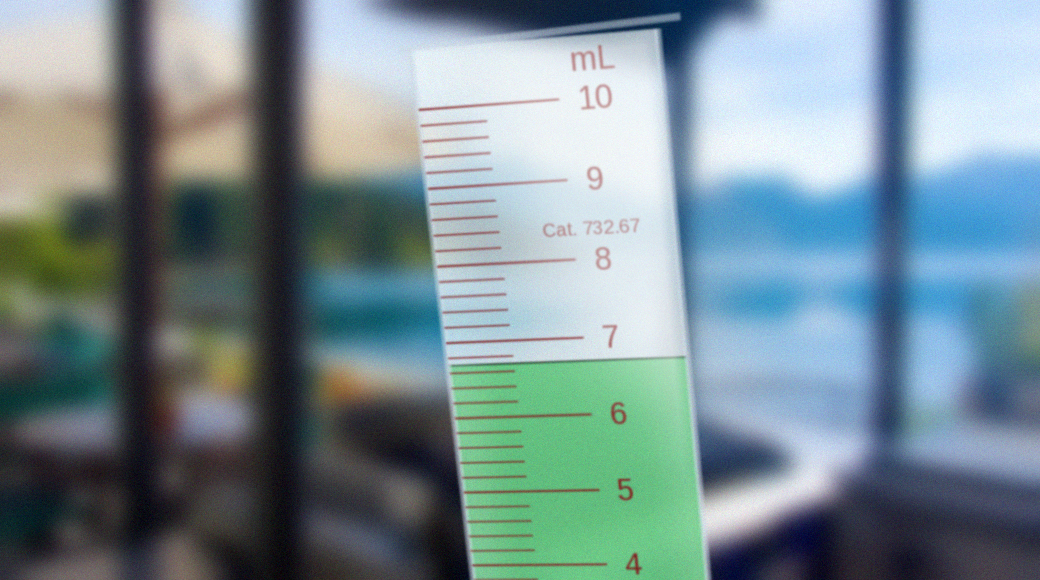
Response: 6.7 mL
